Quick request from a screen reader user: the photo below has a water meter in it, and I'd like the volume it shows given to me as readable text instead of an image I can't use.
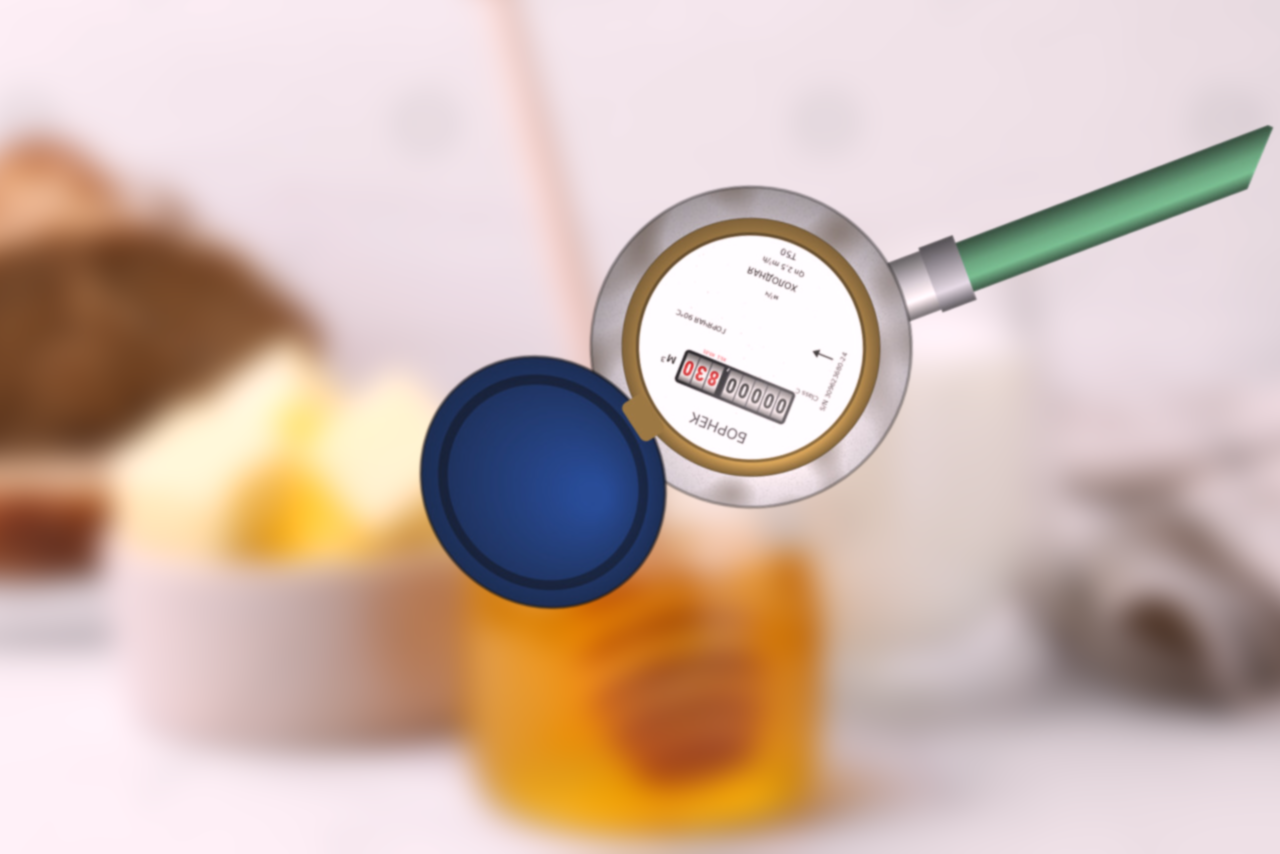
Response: 0.830 m³
